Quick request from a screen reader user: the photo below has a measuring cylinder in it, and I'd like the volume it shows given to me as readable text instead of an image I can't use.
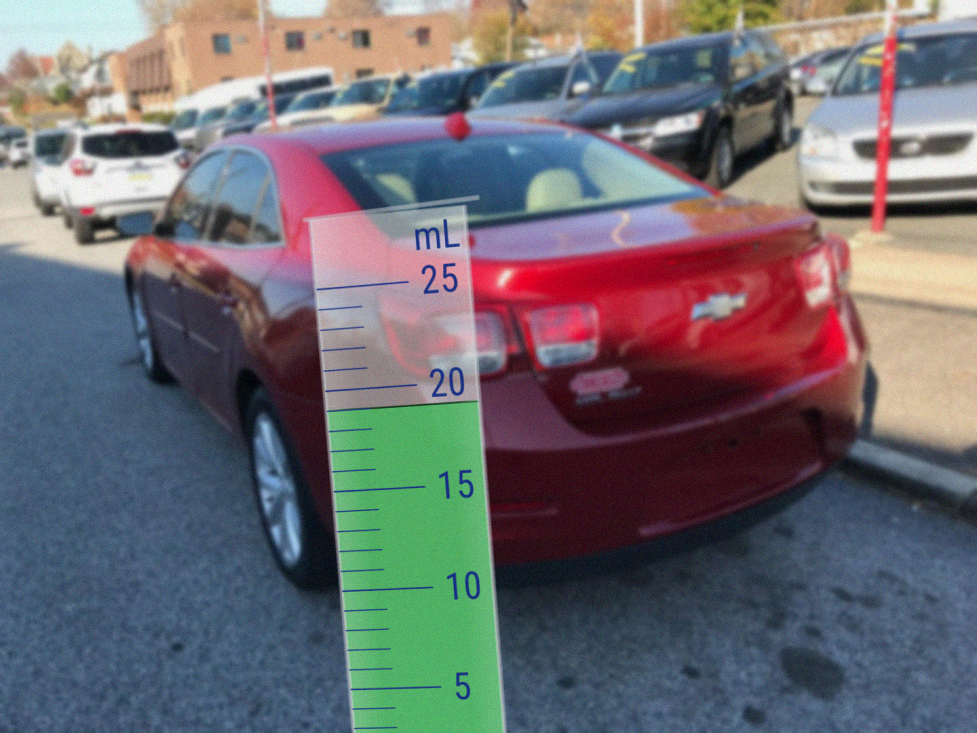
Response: 19 mL
